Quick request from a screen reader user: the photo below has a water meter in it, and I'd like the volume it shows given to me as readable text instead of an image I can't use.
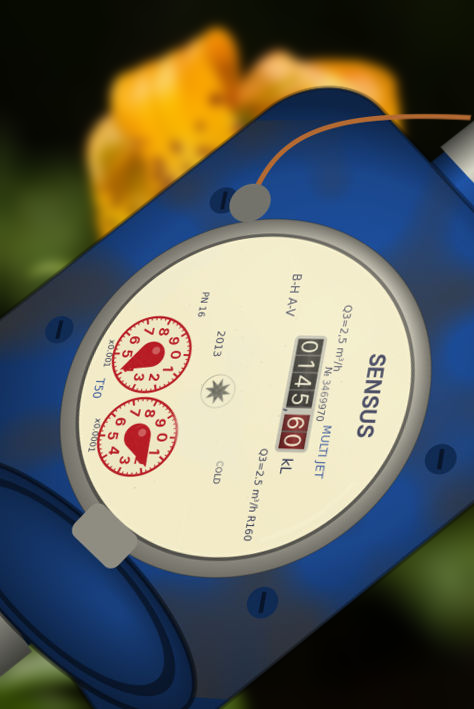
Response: 145.6041 kL
